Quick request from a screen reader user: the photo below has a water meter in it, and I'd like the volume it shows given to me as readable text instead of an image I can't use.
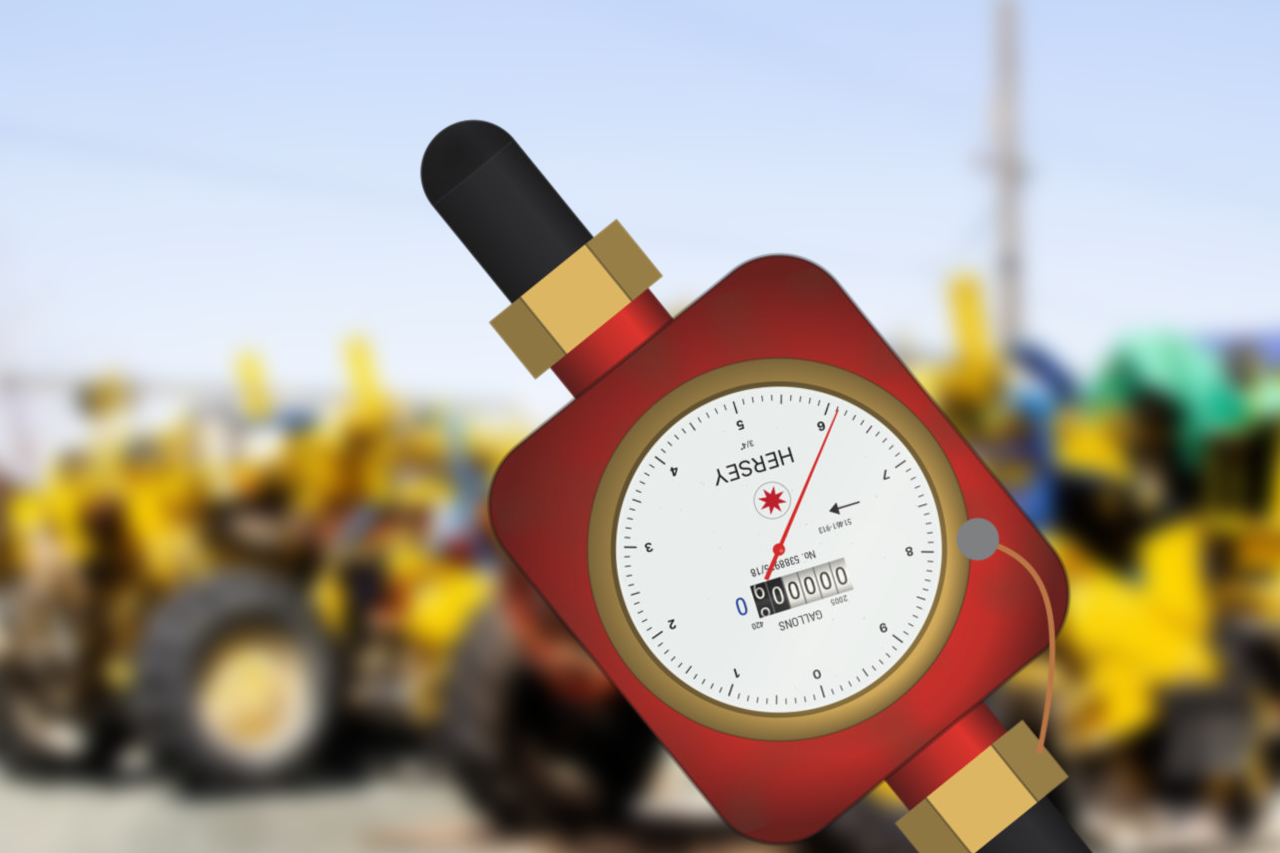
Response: 86.1 gal
